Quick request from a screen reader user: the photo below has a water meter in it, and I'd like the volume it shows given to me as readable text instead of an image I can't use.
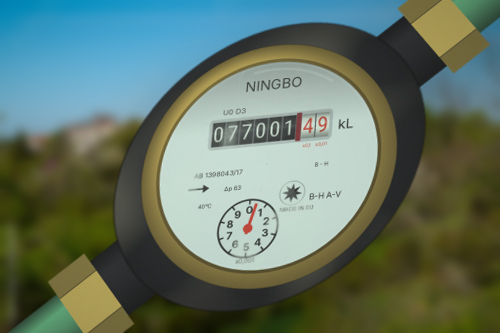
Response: 77001.490 kL
